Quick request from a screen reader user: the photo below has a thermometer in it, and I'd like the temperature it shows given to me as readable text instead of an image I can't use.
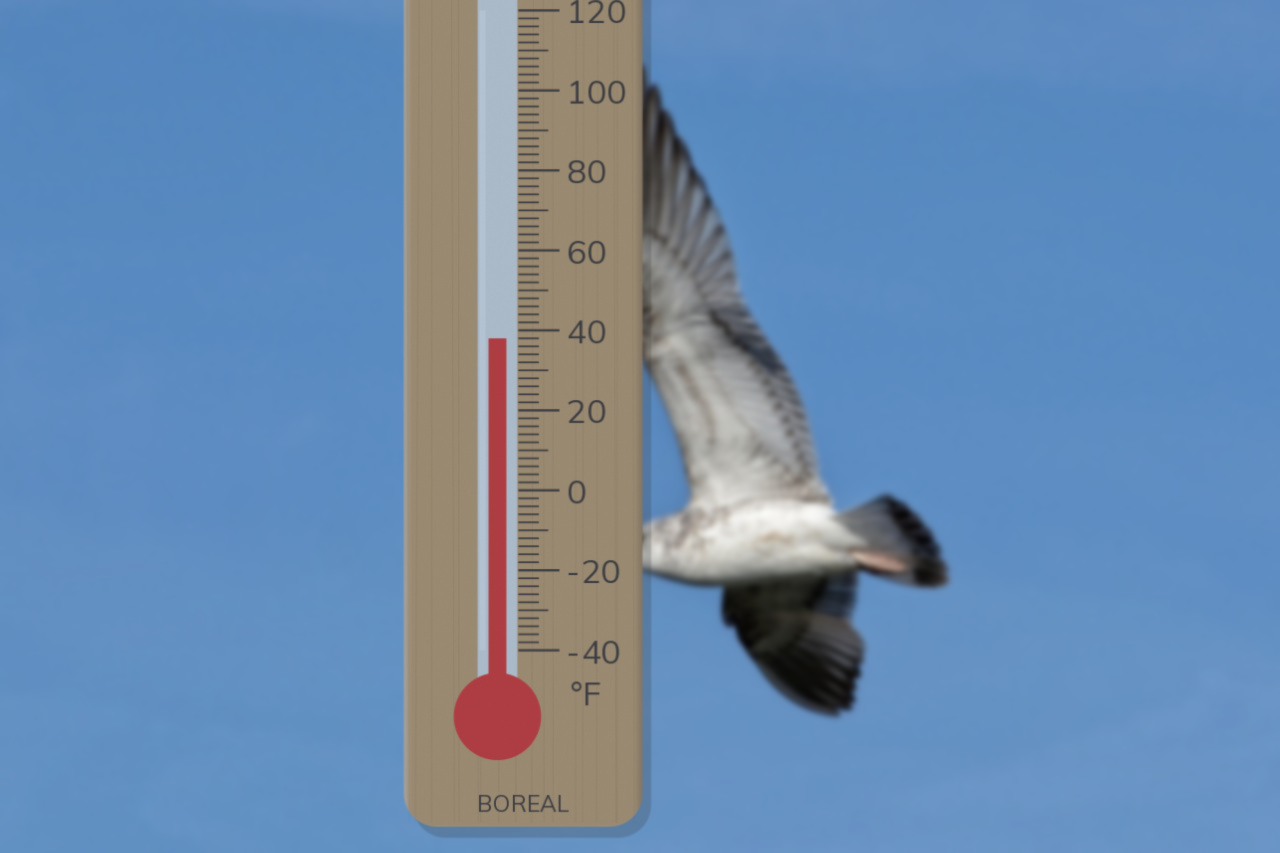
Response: 38 °F
